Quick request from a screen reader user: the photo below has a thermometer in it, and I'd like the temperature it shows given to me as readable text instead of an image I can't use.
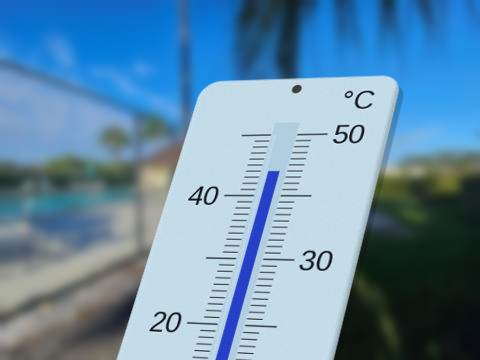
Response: 44 °C
